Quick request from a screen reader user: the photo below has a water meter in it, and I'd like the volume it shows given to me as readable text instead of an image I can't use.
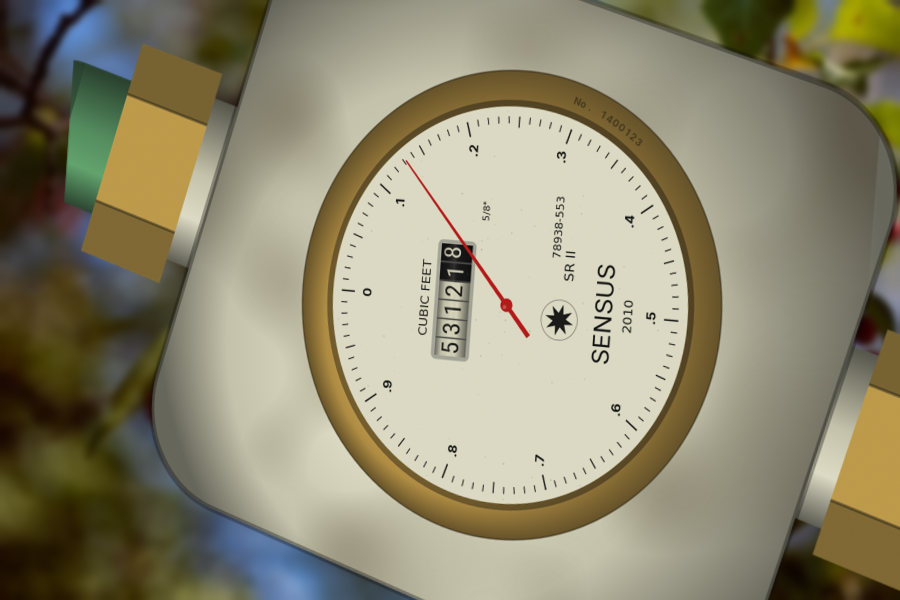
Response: 531218.13 ft³
